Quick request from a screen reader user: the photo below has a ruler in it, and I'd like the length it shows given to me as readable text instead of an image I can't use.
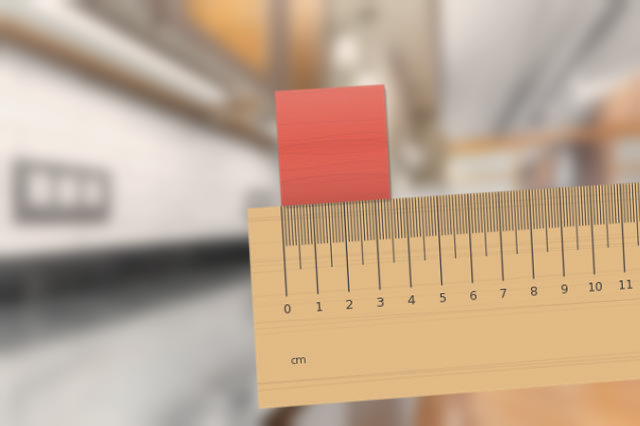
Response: 3.5 cm
